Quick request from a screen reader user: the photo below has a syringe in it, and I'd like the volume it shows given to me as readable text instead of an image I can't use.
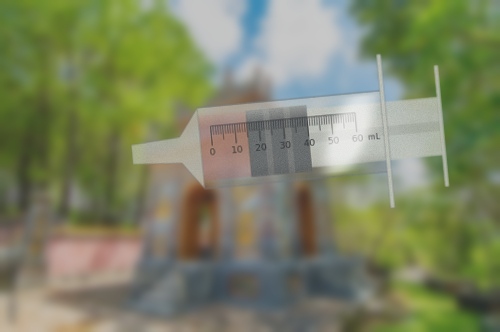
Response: 15 mL
